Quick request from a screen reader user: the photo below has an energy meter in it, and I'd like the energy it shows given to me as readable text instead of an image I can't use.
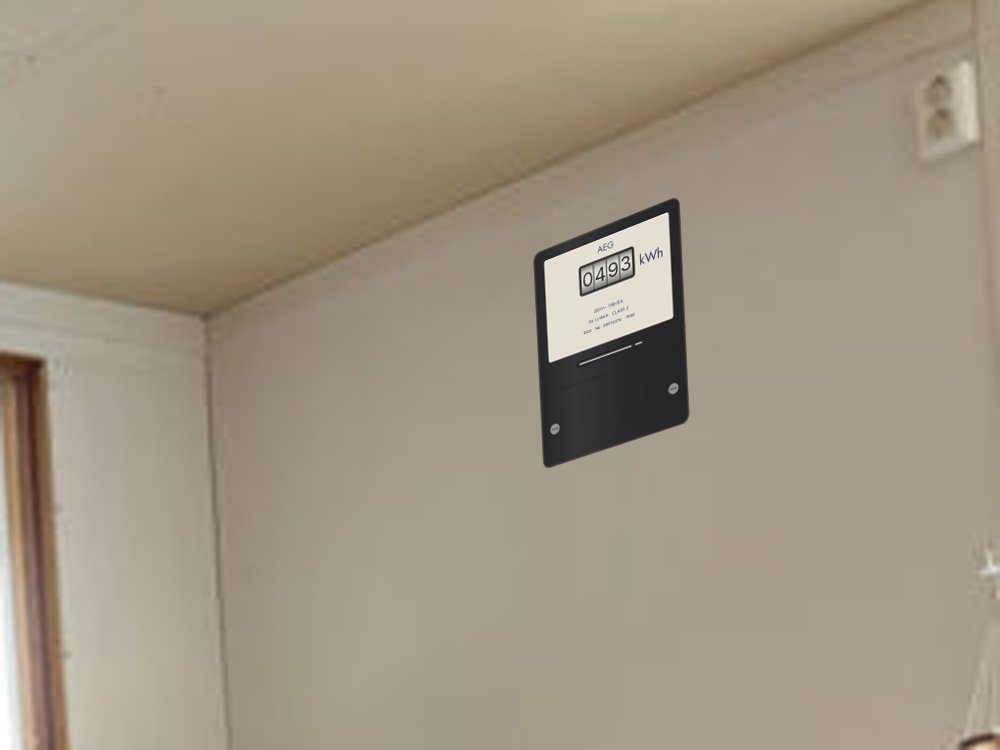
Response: 493 kWh
